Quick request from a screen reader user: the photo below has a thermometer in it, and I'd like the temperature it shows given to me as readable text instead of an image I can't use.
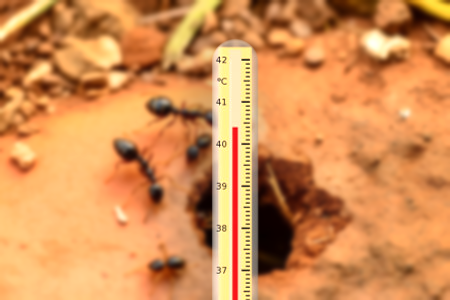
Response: 40.4 °C
